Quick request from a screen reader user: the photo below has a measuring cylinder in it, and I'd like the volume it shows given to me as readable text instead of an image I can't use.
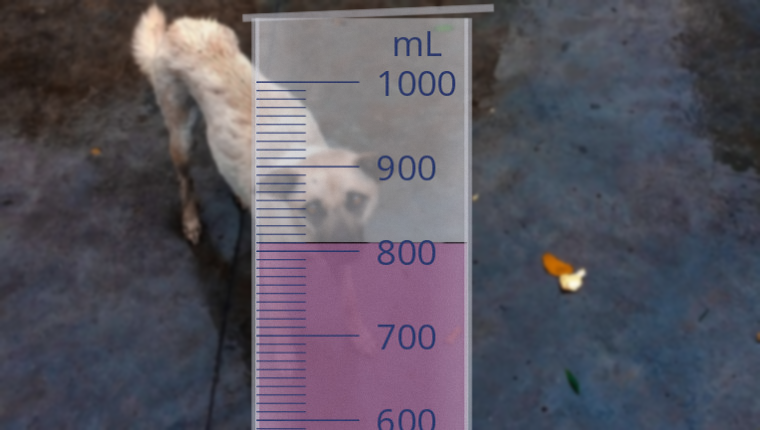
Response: 810 mL
